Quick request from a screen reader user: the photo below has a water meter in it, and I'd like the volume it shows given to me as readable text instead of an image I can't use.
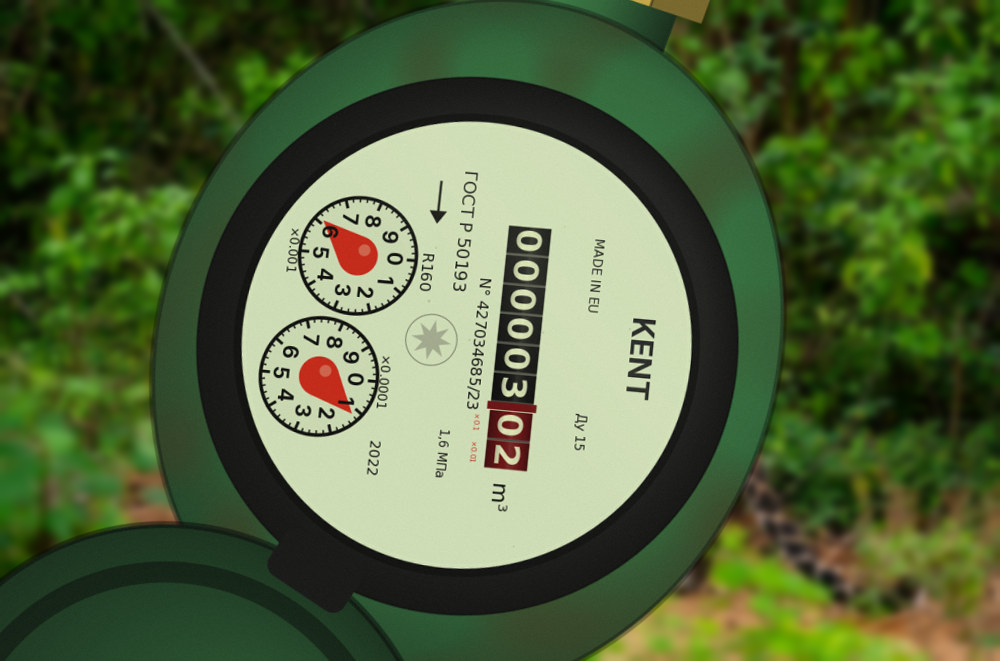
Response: 3.0261 m³
